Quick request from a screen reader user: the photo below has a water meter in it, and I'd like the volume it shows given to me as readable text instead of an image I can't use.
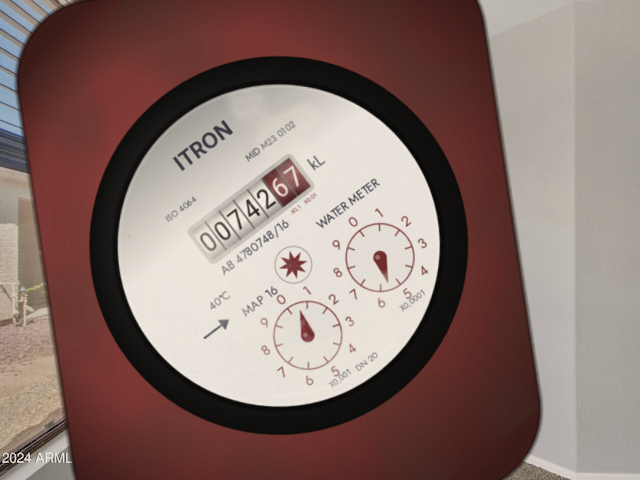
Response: 742.6705 kL
